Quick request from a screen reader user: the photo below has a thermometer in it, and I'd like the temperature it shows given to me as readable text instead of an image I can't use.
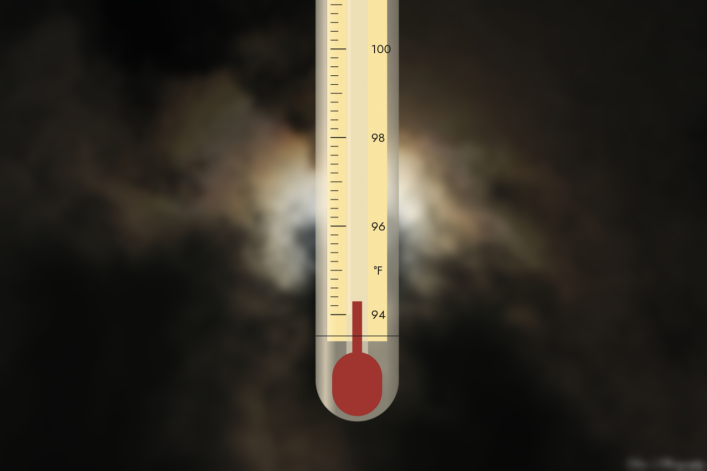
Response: 94.3 °F
